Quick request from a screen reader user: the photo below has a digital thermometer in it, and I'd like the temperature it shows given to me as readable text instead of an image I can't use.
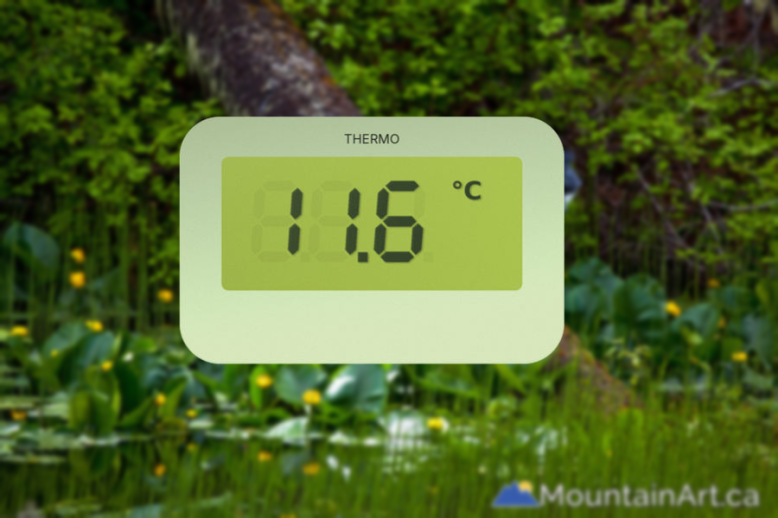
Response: 11.6 °C
